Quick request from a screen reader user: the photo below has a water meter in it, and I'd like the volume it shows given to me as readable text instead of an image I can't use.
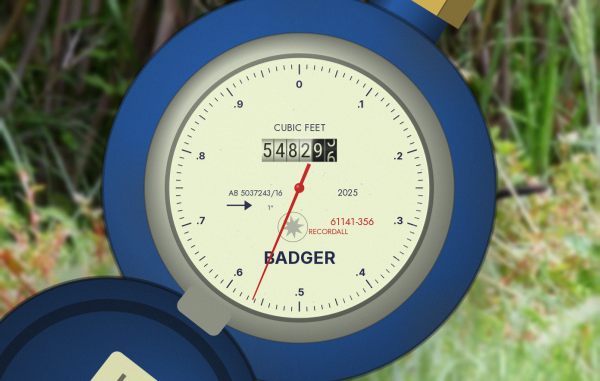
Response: 548295.56 ft³
